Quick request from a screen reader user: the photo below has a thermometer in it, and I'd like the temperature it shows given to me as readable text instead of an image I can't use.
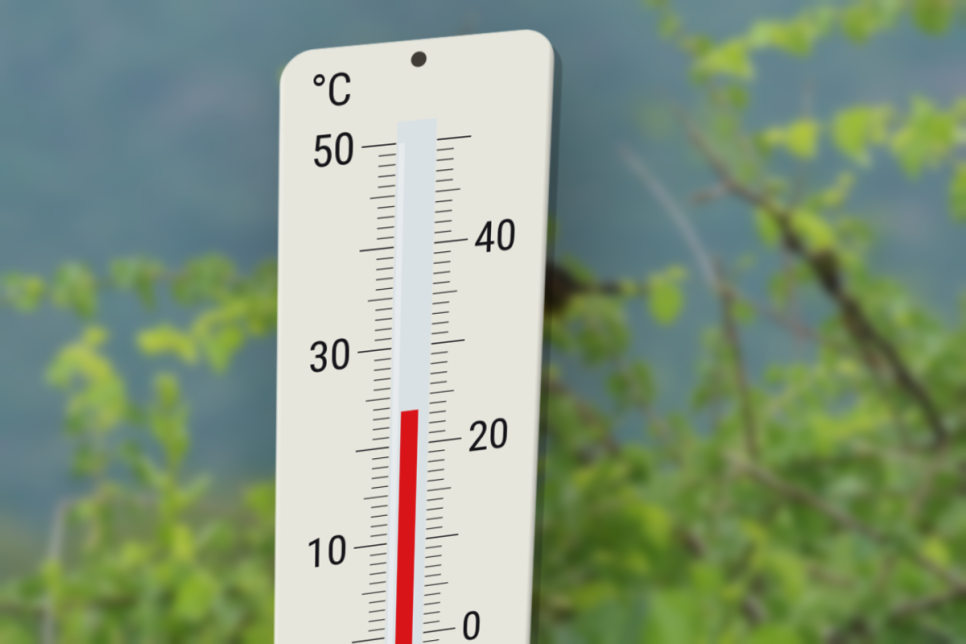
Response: 23.5 °C
